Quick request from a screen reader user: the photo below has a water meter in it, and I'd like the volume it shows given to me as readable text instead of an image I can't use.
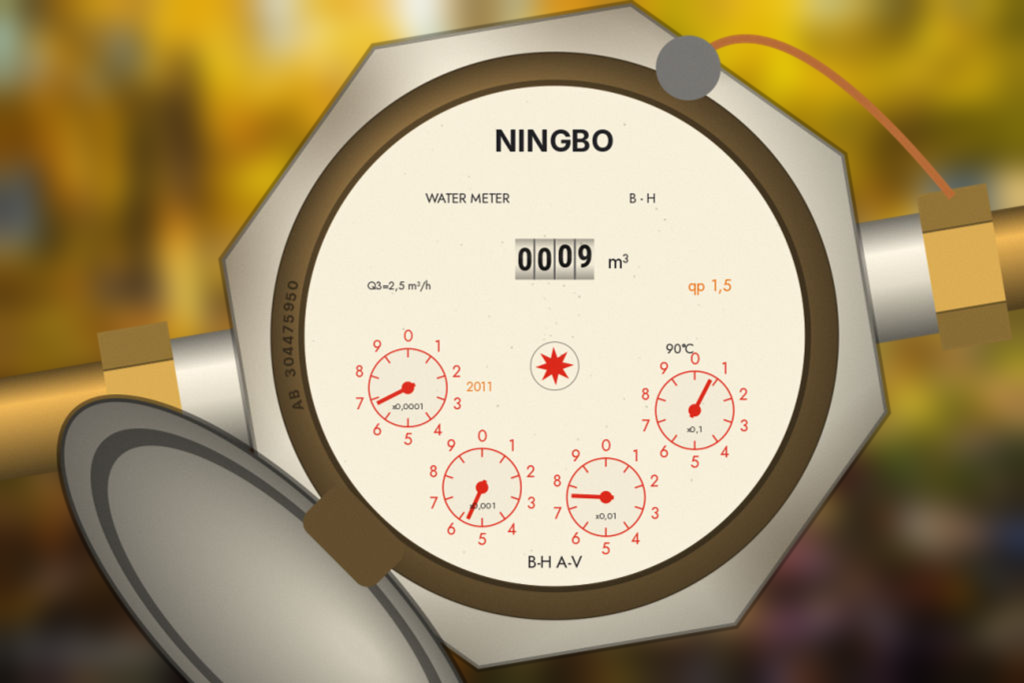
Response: 9.0756 m³
